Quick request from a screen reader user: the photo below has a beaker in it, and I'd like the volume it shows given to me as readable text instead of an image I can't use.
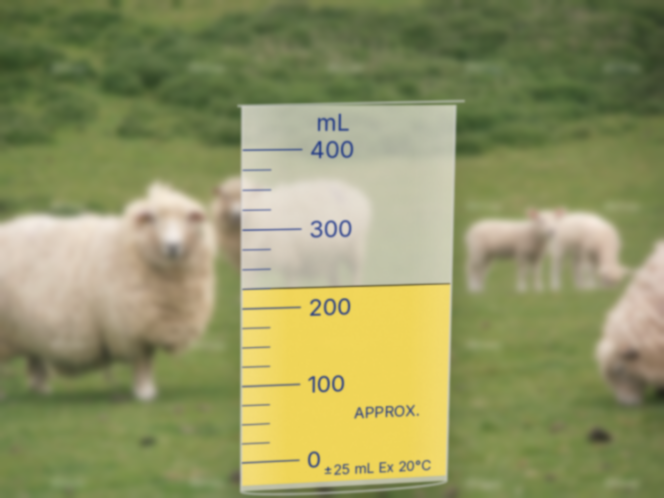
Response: 225 mL
